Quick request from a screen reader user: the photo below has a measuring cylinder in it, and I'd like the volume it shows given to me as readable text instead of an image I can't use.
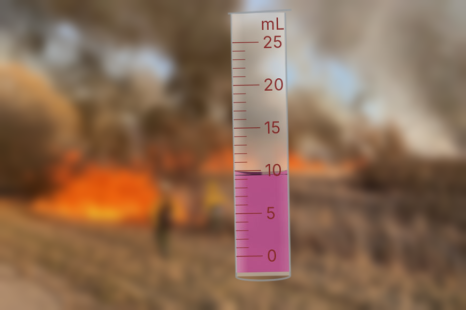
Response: 9.5 mL
